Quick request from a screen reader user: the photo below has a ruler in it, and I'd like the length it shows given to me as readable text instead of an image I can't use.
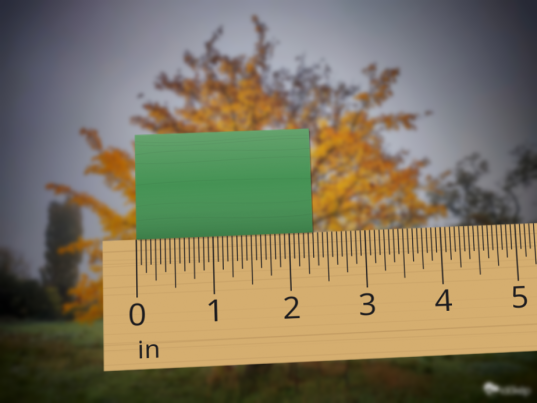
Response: 2.3125 in
